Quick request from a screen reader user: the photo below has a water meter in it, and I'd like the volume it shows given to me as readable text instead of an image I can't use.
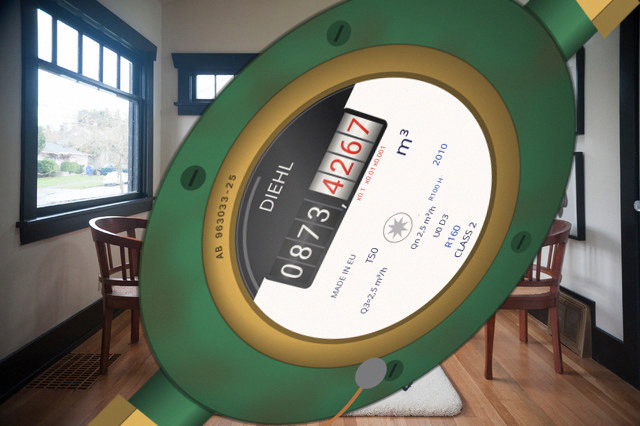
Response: 873.4267 m³
